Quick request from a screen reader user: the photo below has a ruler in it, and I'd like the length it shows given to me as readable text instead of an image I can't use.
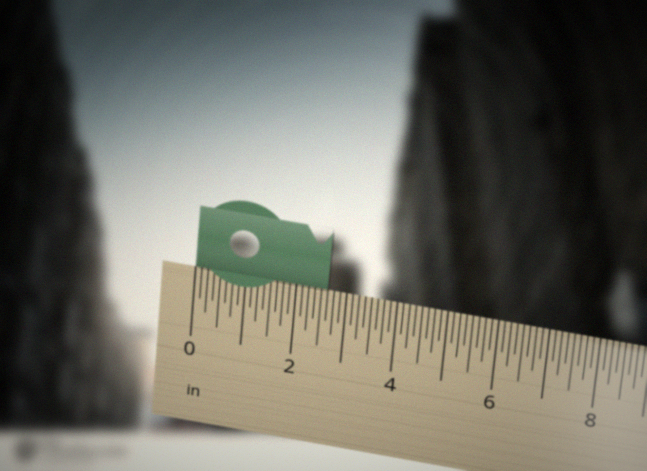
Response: 2.625 in
